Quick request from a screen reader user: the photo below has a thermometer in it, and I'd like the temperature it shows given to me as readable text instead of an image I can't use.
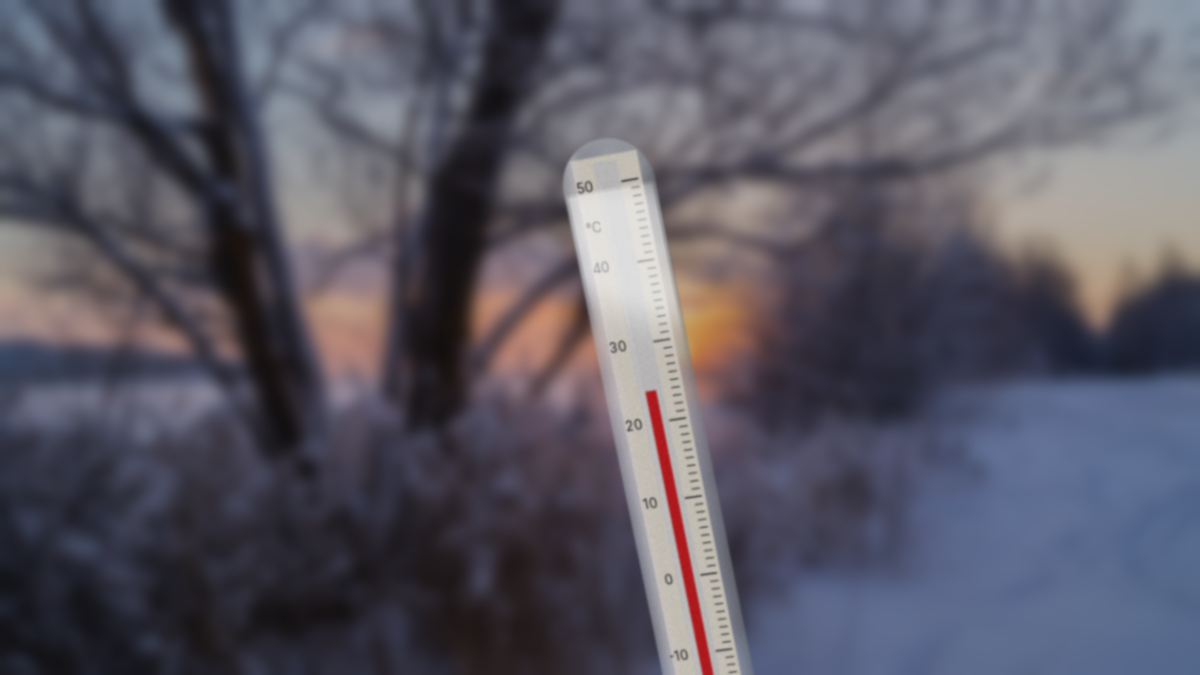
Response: 24 °C
